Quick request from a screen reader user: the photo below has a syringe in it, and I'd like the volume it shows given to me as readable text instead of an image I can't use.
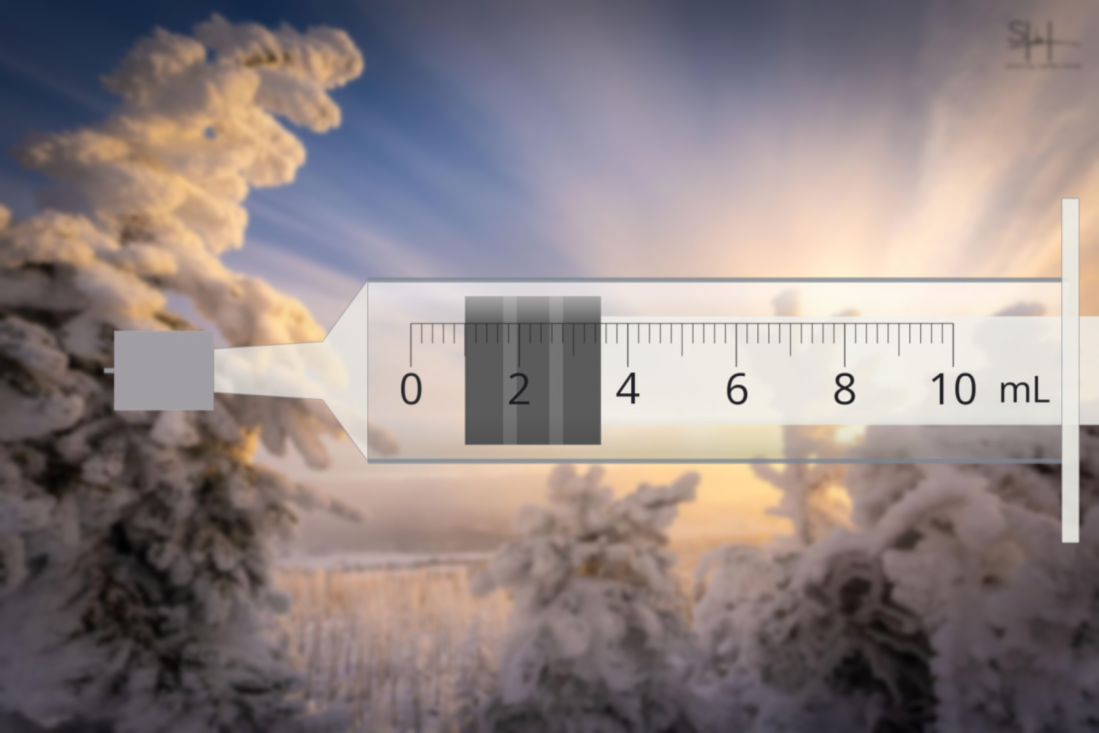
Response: 1 mL
